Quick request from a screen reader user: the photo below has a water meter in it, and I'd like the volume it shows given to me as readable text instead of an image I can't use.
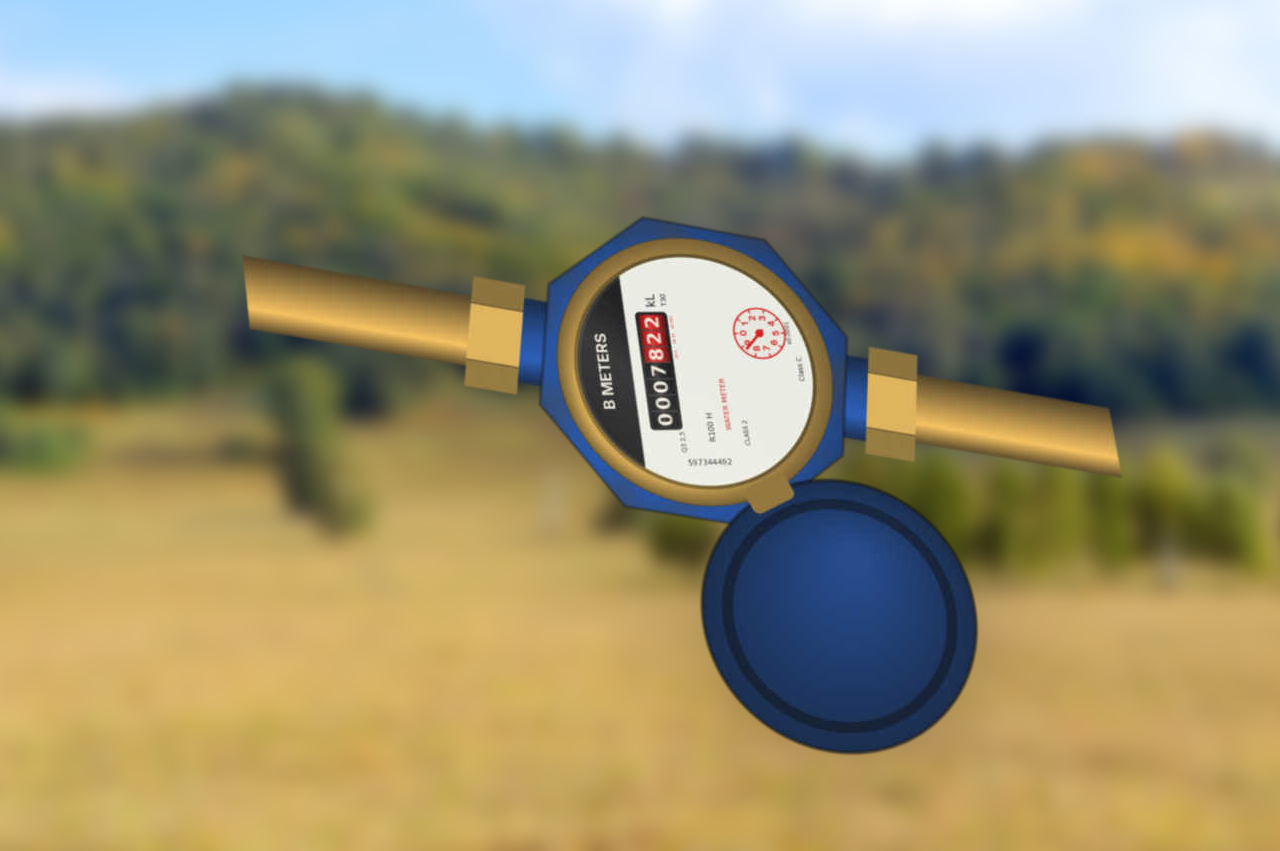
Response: 7.8228 kL
